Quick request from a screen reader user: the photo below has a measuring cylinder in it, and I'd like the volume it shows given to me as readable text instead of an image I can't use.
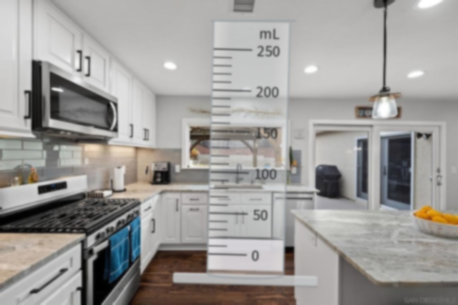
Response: 20 mL
